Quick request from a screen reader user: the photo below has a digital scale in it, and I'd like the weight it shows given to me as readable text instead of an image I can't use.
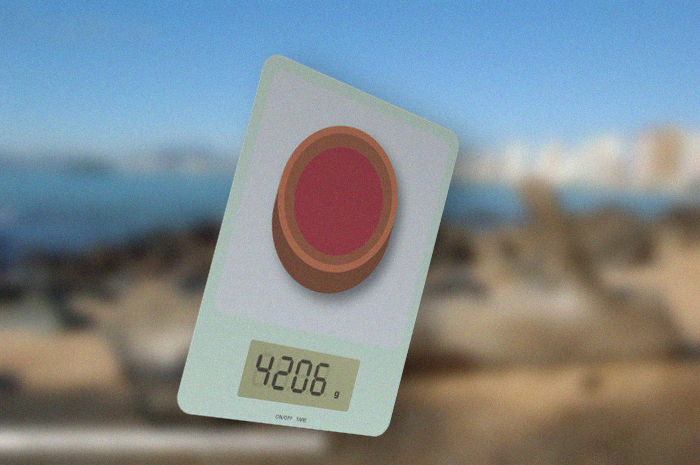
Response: 4206 g
